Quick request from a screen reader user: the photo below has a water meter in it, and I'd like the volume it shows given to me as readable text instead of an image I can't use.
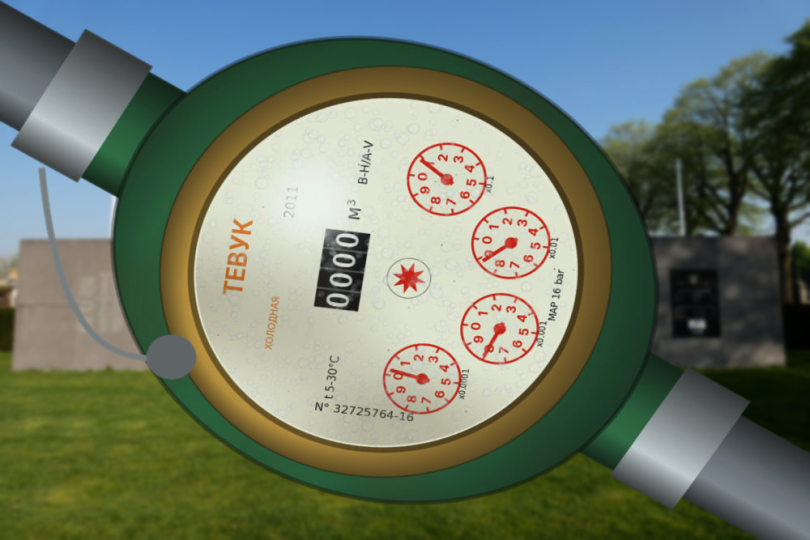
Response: 0.0880 m³
